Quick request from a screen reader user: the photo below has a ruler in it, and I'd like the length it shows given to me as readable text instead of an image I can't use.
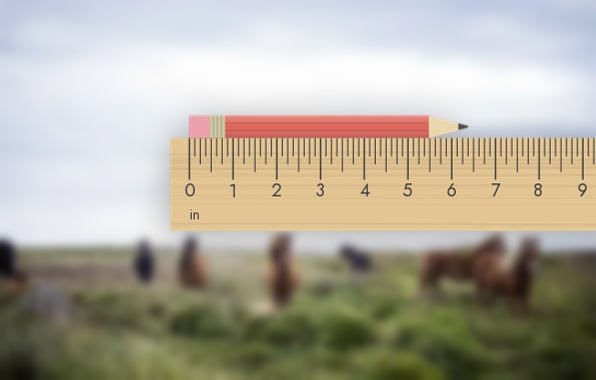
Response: 6.375 in
